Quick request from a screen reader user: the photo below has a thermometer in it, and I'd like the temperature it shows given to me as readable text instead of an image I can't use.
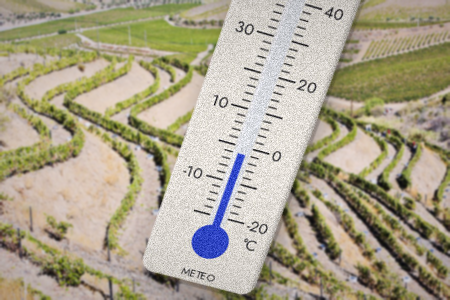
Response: -2 °C
